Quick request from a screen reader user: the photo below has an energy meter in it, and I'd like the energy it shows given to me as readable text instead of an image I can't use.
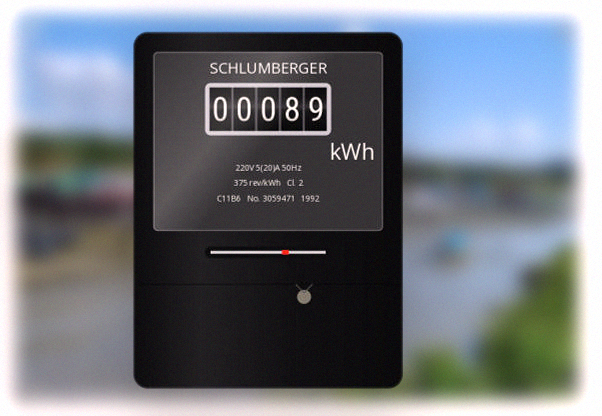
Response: 89 kWh
